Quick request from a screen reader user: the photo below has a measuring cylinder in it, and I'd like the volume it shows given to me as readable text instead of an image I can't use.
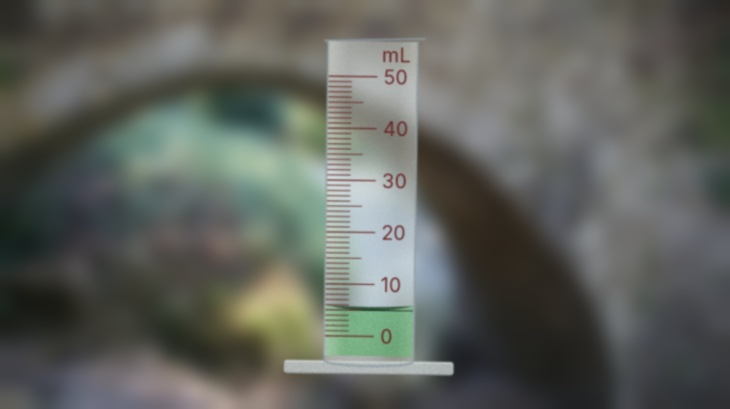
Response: 5 mL
